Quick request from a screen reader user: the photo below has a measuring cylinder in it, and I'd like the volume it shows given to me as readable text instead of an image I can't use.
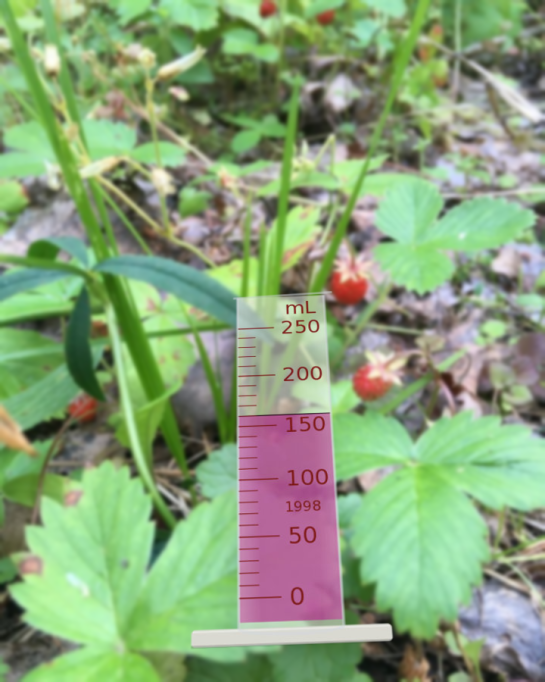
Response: 160 mL
